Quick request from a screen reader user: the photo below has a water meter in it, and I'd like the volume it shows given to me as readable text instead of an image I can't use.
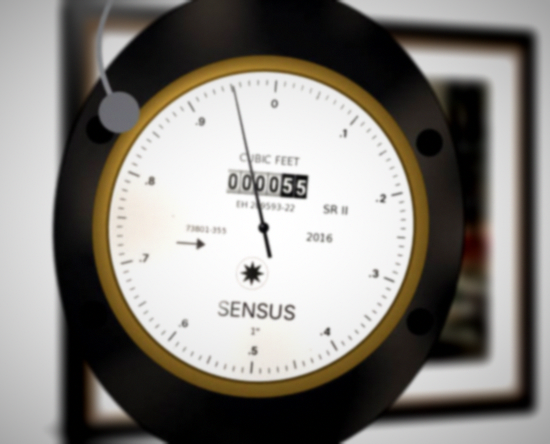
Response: 54.95 ft³
